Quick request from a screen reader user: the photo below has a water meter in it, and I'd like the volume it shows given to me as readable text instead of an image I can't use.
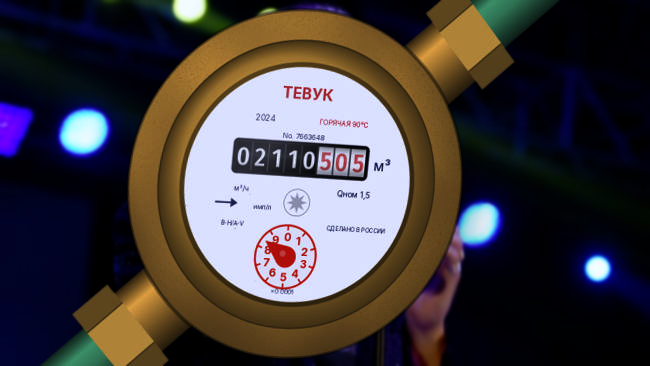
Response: 2110.5058 m³
